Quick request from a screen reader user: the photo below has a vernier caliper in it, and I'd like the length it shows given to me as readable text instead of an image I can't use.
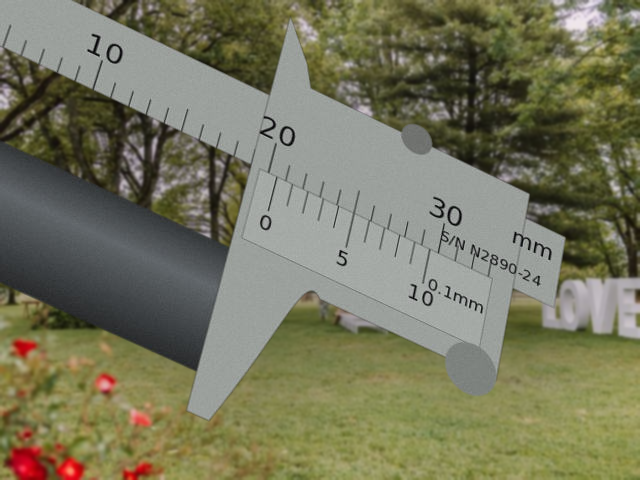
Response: 20.5 mm
